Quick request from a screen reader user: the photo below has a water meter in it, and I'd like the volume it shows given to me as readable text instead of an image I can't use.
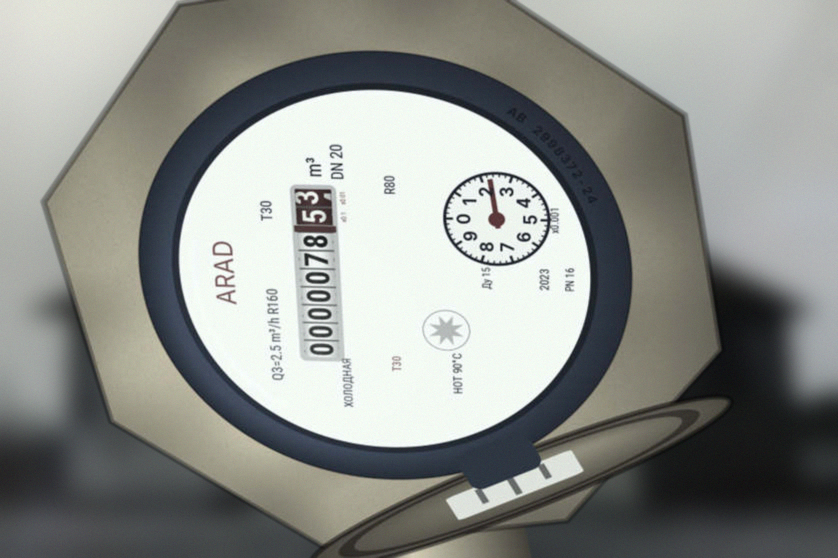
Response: 78.532 m³
